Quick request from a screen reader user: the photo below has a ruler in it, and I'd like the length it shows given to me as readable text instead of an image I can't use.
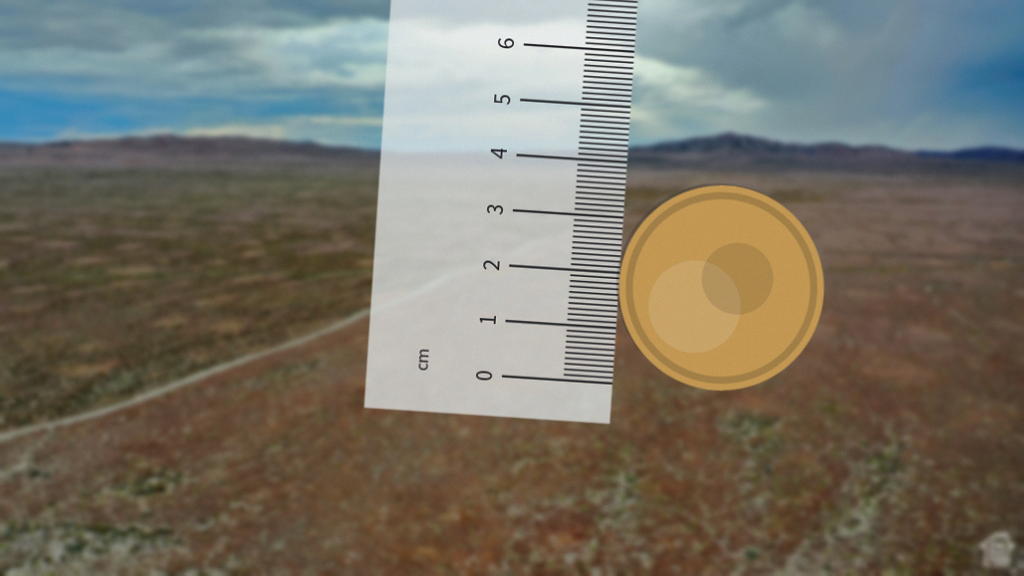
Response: 3.7 cm
